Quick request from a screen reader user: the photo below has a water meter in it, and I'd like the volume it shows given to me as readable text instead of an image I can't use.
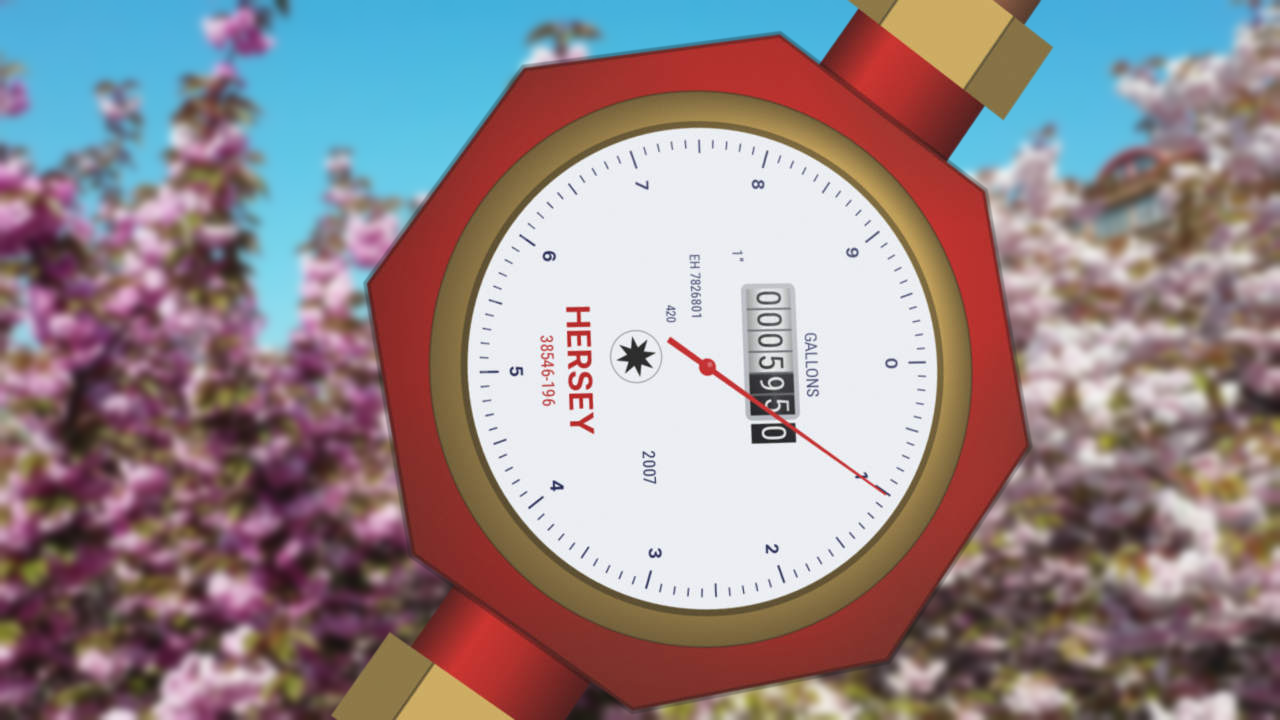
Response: 5951.0 gal
